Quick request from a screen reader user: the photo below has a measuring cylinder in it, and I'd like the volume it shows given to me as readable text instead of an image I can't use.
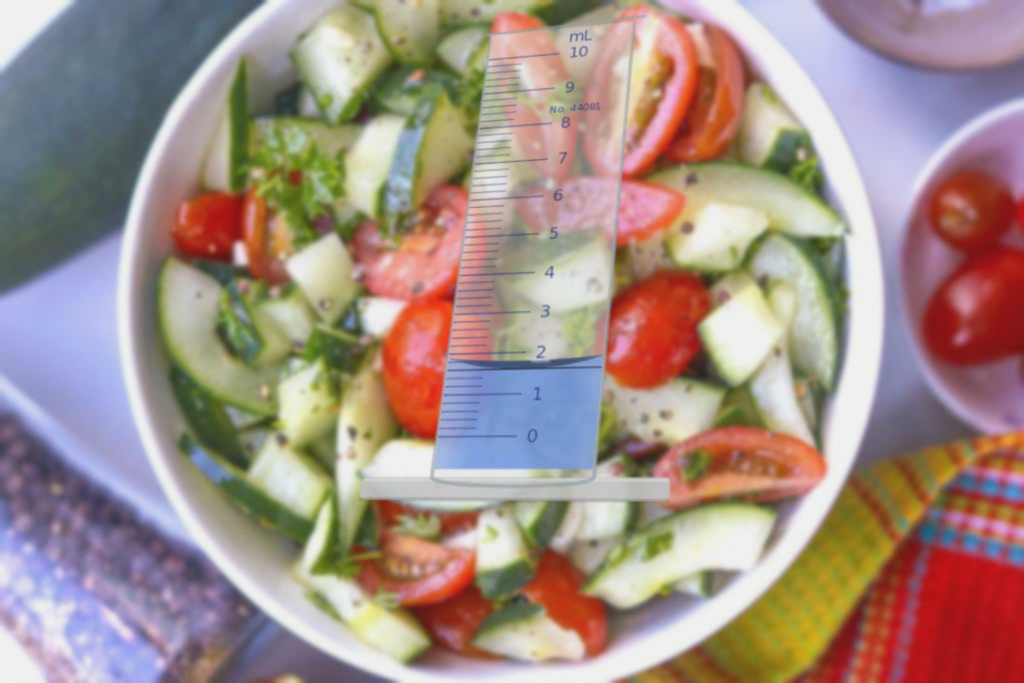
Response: 1.6 mL
